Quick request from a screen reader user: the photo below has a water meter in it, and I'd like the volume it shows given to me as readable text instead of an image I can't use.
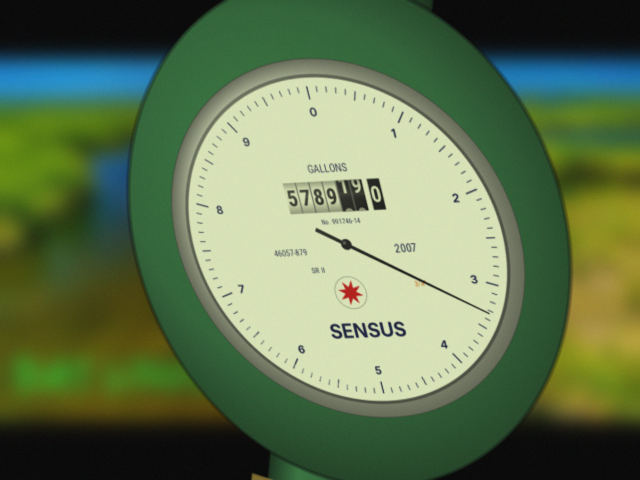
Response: 5789193.3 gal
